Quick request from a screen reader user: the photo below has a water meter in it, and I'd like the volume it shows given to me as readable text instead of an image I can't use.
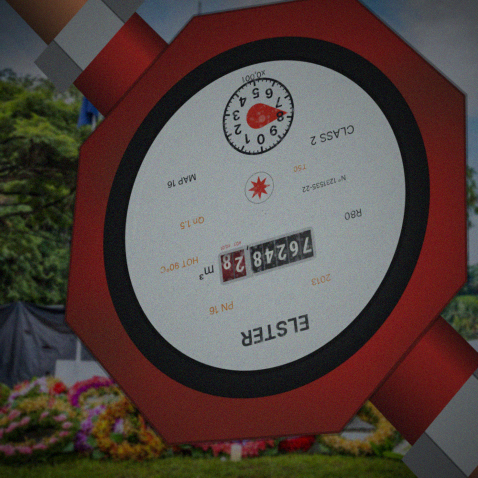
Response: 76248.277 m³
